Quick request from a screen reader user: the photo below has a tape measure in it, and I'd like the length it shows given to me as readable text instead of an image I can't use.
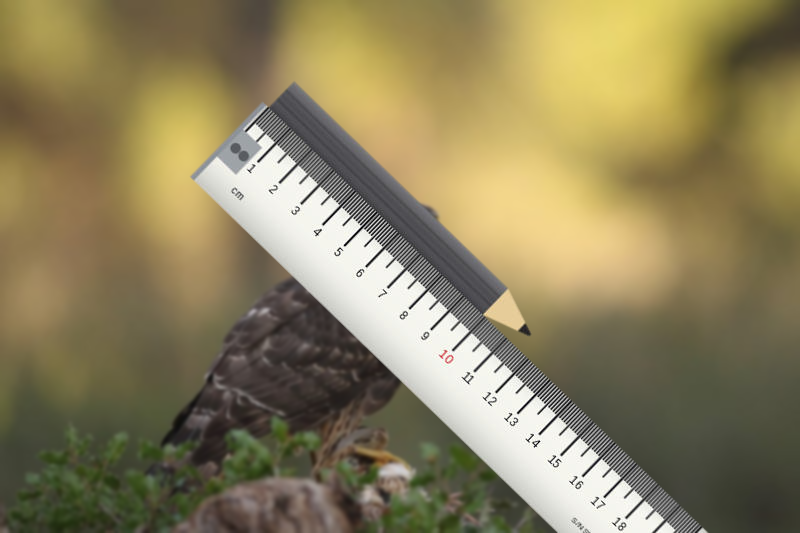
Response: 11.5 cm
